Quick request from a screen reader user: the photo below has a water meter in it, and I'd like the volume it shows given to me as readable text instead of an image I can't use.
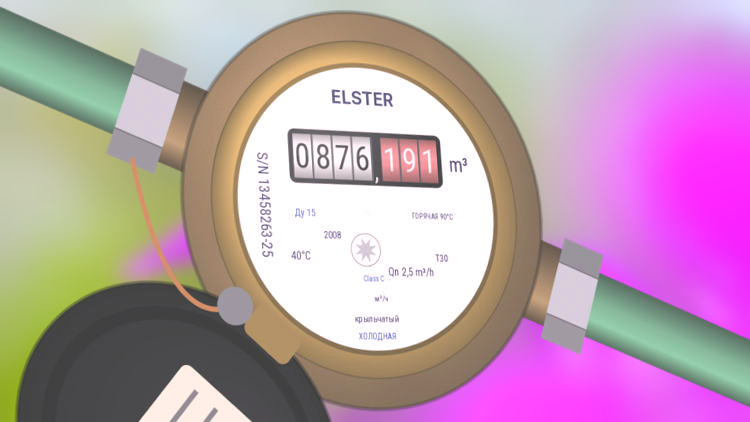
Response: 876.191 m³
